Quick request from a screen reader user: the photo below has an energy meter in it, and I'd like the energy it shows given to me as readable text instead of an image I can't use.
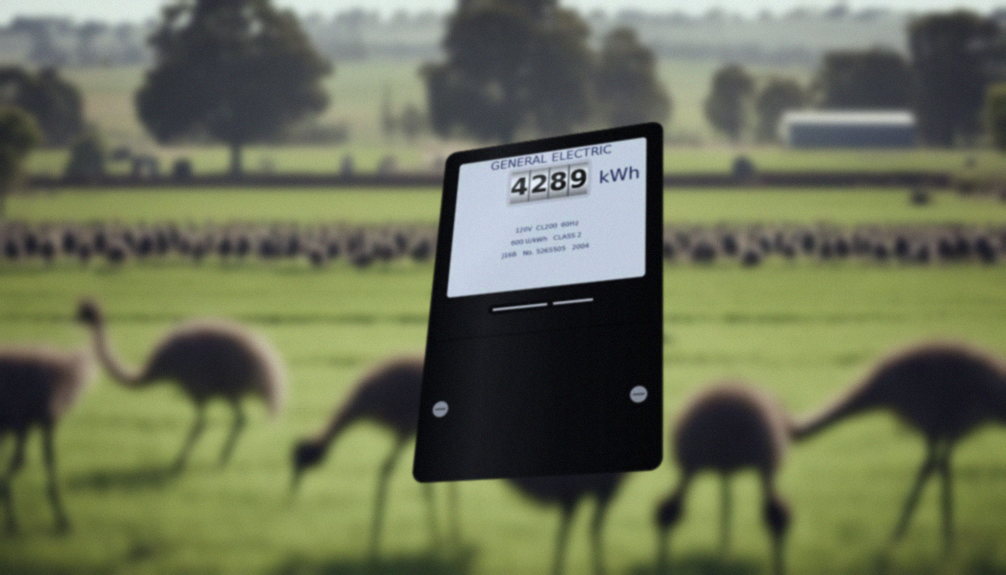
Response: 4289 kWh
